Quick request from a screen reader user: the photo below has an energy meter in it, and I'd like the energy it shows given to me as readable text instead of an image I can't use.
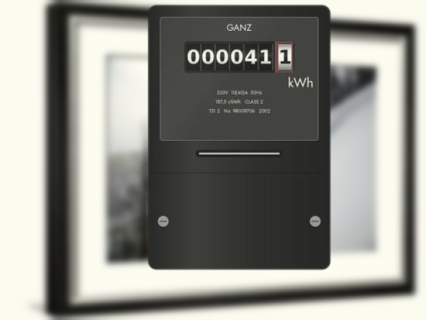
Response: 41.1 kWh
